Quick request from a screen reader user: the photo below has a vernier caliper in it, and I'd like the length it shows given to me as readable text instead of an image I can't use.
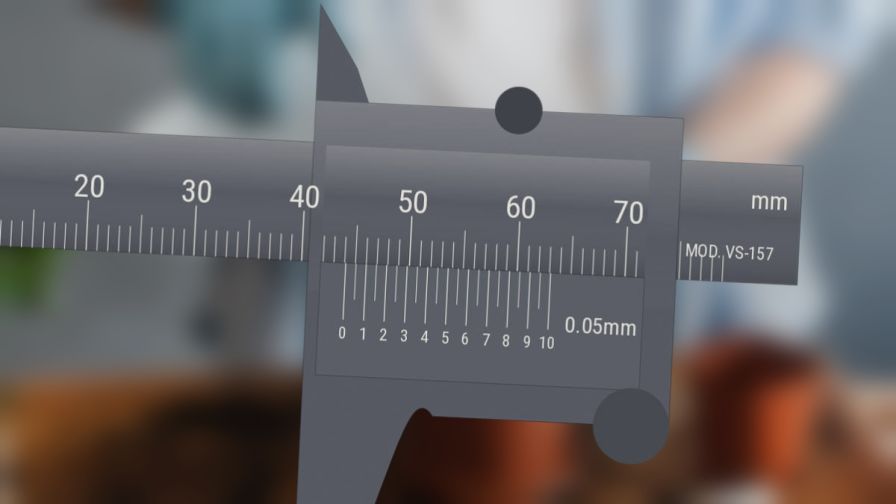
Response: 44.1 mm
